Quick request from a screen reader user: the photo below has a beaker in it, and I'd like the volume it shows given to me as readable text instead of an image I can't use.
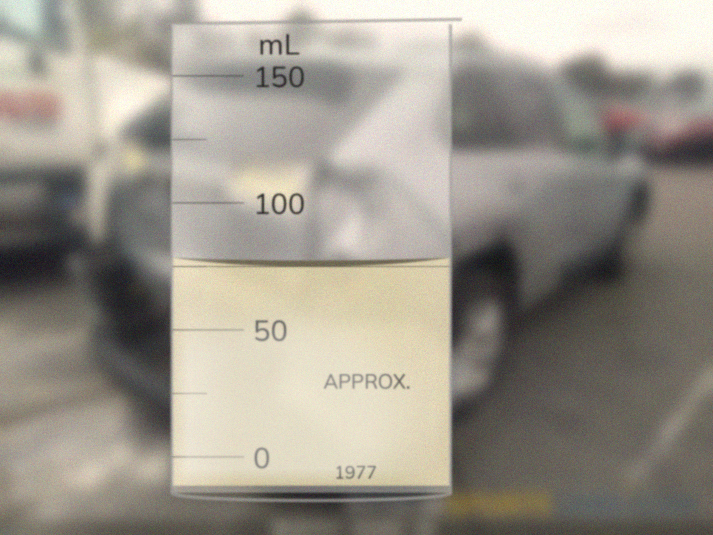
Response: 75 mL
